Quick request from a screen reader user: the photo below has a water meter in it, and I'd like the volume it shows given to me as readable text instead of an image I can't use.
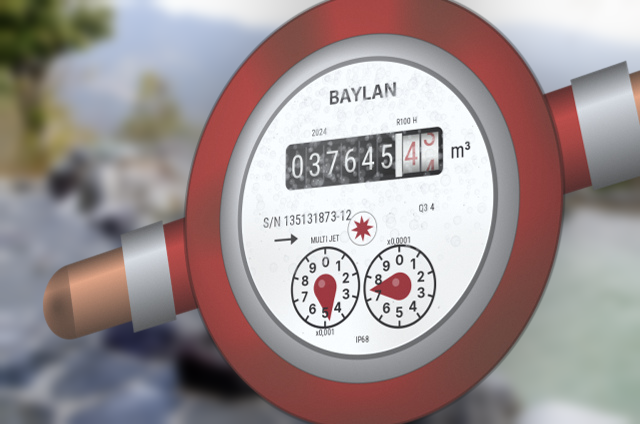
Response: 37645.4347 m³
